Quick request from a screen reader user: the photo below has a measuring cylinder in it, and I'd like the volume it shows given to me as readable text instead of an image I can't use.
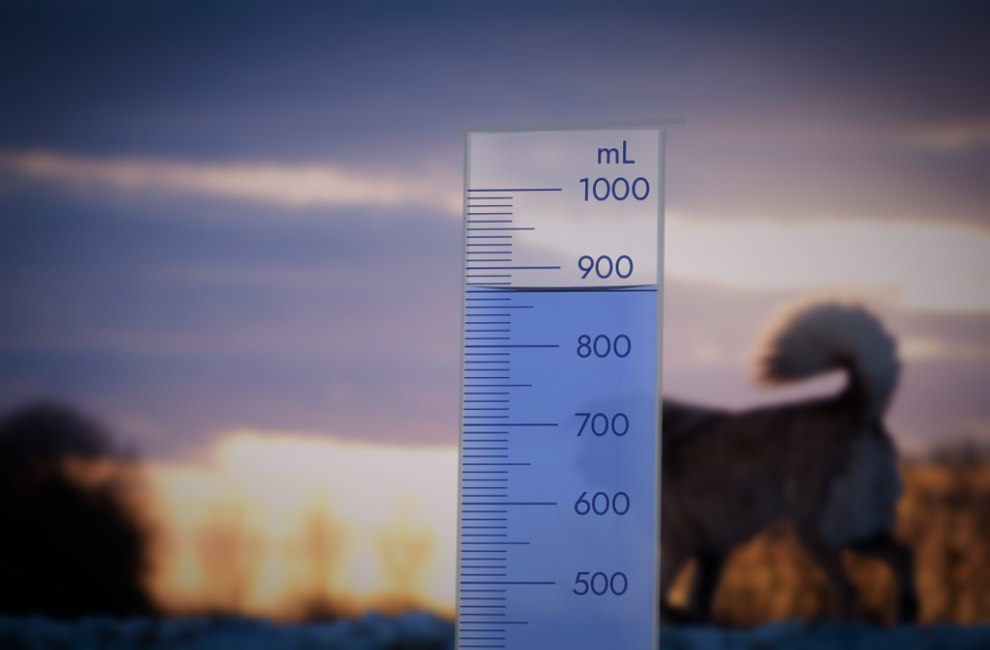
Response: 870 mL
